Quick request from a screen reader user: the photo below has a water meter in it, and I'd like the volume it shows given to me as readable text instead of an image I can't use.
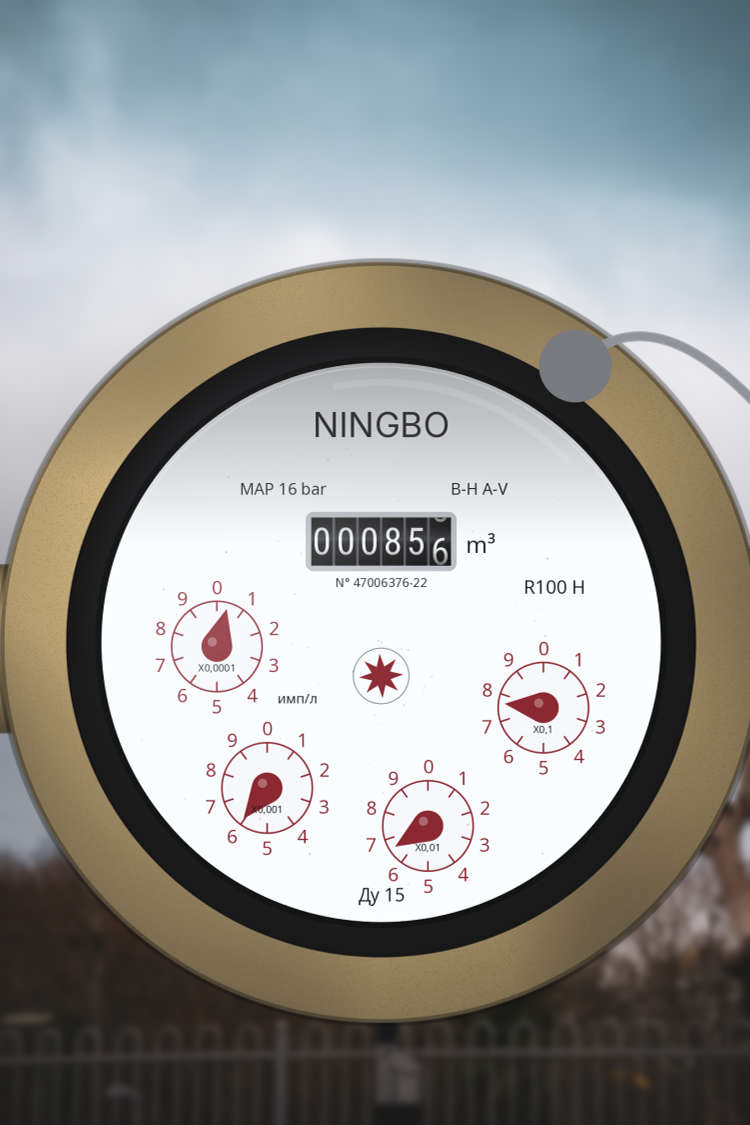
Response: 855.7660 m³
